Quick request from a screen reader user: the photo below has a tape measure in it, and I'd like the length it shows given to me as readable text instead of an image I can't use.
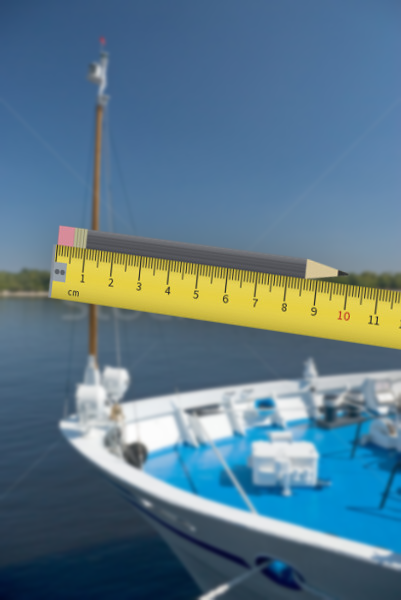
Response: 10 cm
